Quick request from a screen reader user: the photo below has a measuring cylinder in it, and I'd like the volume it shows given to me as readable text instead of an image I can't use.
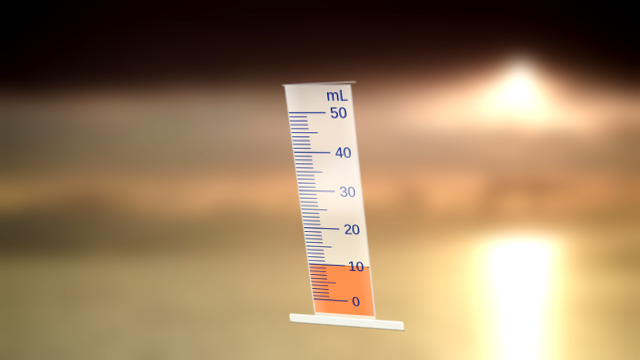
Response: 10 mL
